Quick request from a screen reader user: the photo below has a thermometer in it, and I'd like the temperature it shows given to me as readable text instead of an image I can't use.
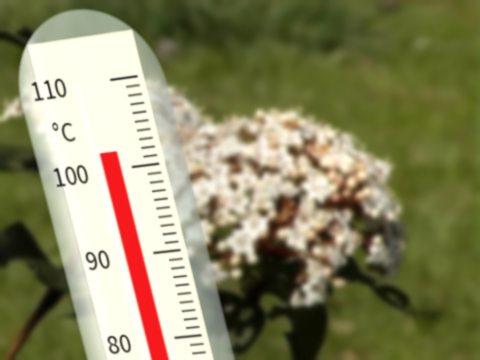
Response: 102 °C
